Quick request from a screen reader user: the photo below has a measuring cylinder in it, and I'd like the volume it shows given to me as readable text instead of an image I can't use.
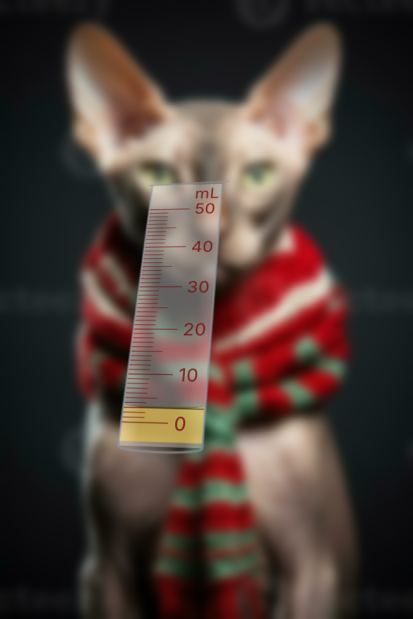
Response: 3 mL
